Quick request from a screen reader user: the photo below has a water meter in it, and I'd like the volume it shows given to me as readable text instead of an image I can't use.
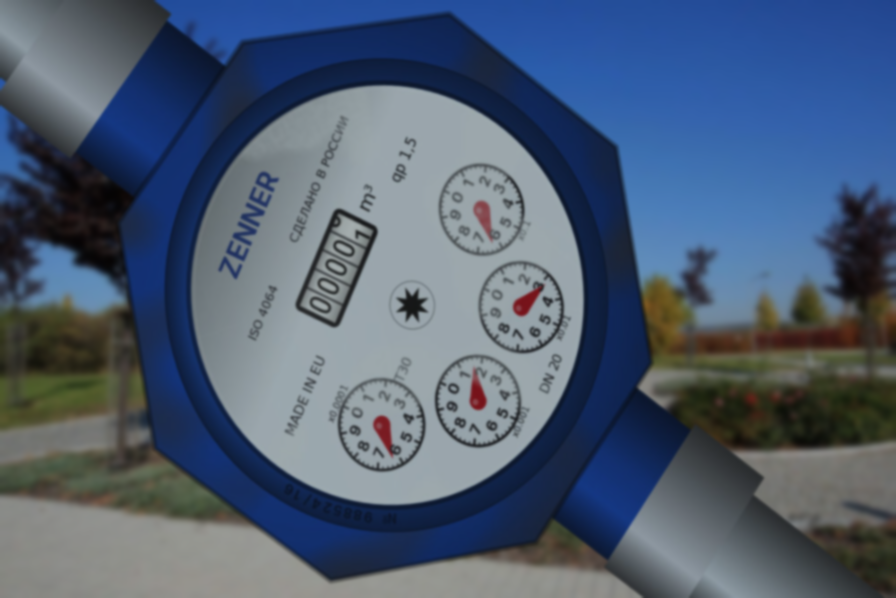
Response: 0.6316 m³
